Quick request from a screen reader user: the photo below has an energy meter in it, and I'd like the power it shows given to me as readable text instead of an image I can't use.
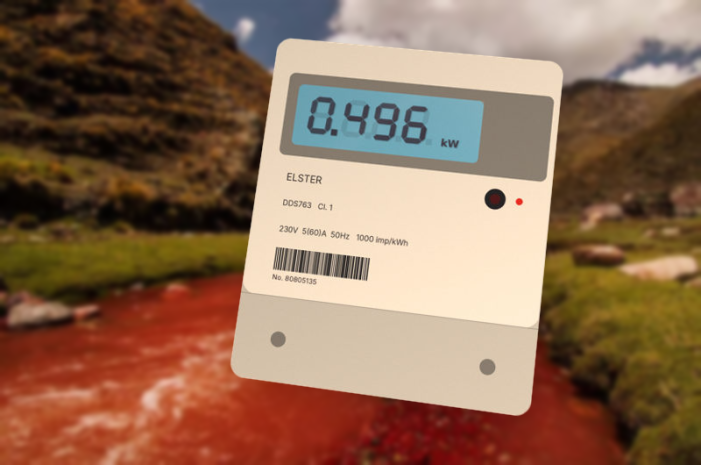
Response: 0.496 kW
